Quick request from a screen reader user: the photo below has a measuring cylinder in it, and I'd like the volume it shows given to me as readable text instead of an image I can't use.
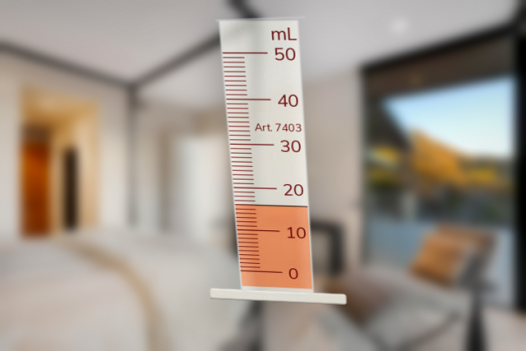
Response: 16 mL
